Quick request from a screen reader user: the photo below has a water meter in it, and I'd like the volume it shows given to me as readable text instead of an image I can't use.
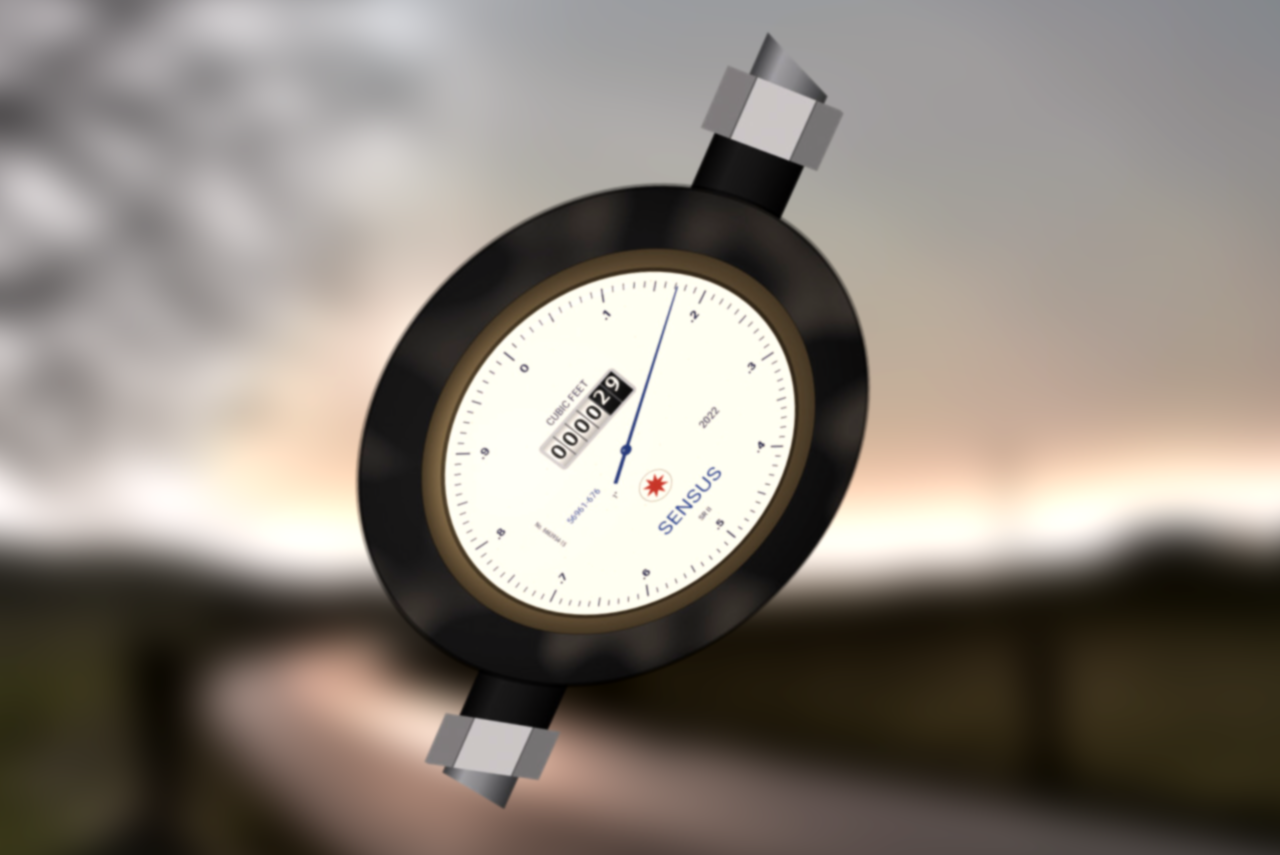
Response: 29.17 ft³
